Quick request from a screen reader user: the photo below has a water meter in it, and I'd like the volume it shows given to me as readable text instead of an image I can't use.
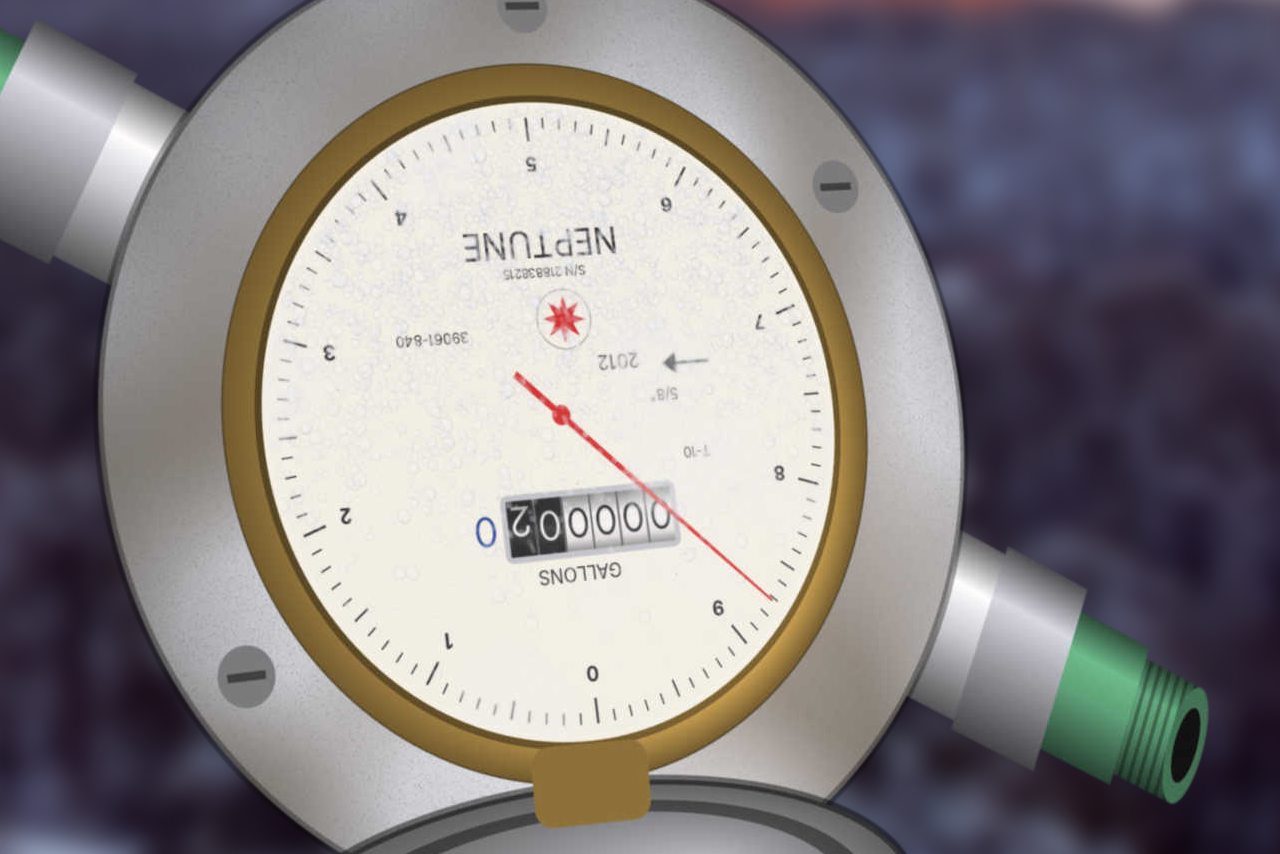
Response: 18.7 gal
